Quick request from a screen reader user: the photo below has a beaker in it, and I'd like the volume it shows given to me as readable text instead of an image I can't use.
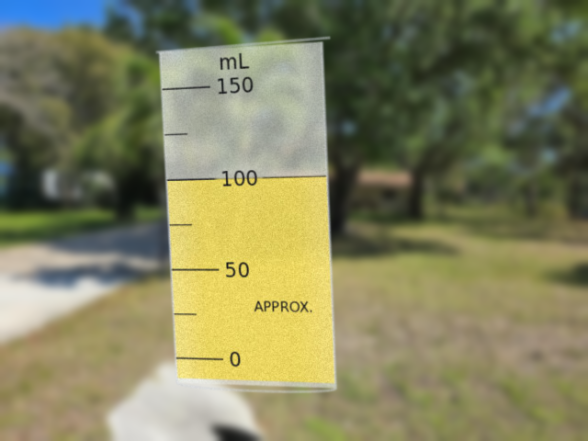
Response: 100 mL
